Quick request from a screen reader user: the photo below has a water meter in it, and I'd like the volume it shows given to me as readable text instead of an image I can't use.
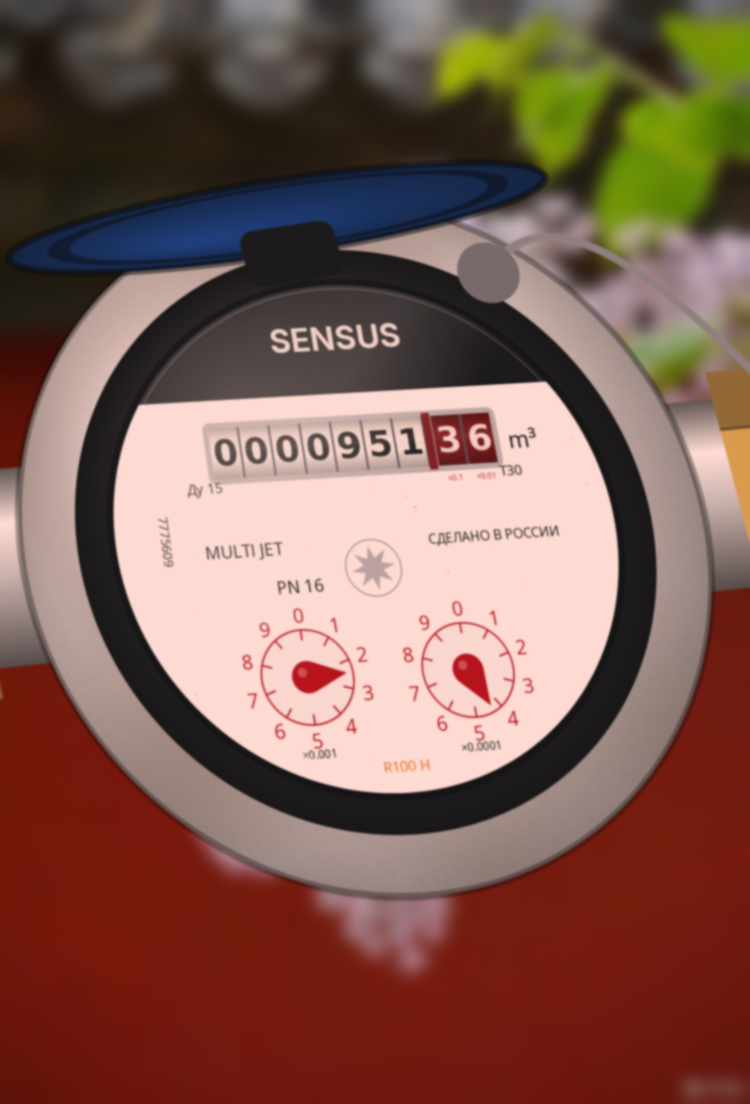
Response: 951.3624 m³
